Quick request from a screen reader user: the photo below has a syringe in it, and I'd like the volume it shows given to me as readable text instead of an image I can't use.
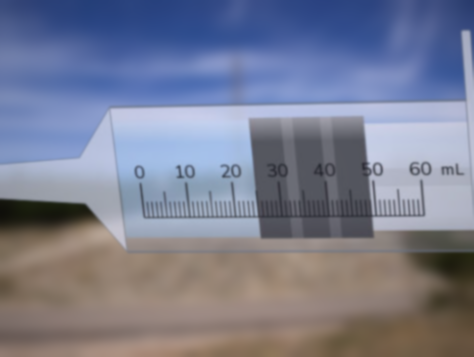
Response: 25 mL
